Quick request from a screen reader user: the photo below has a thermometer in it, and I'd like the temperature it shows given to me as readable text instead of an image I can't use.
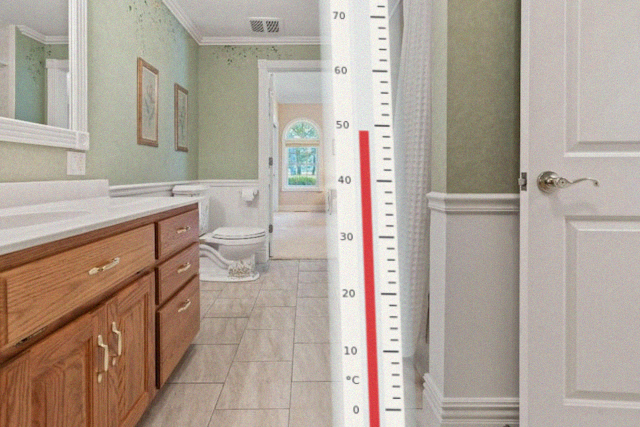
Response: 49 °C
